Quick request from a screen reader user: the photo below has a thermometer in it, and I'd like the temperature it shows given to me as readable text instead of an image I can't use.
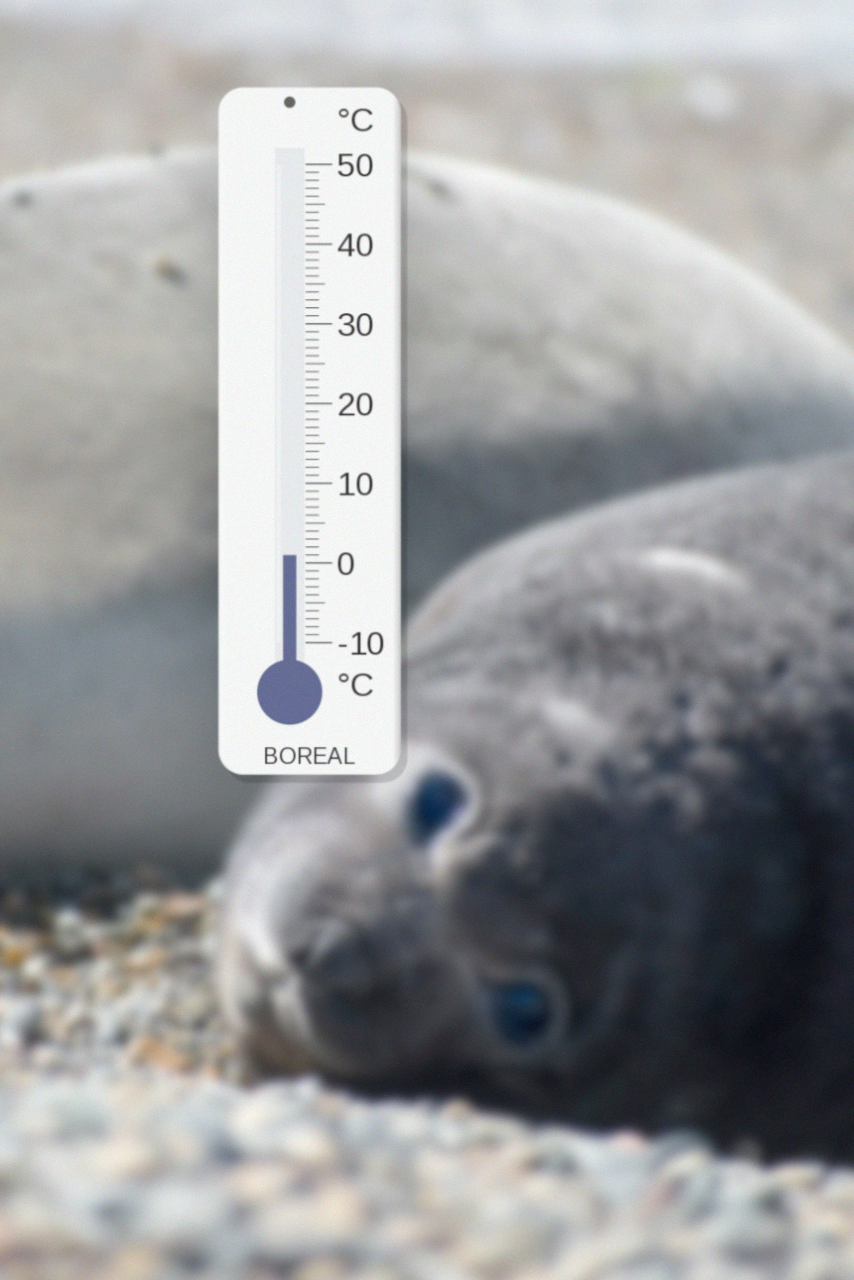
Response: 1 °C
